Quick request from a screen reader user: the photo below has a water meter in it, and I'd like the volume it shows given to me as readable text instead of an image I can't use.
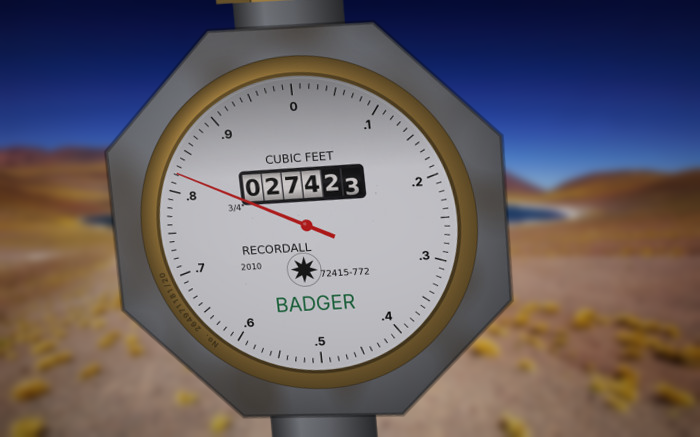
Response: 27422.82 ft³
